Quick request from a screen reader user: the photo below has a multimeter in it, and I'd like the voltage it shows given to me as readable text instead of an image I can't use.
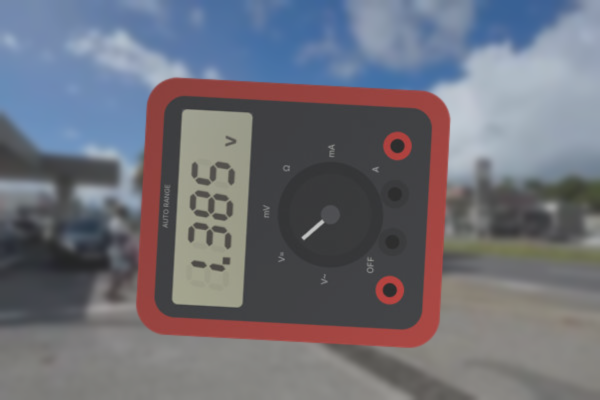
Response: 1.385 V
